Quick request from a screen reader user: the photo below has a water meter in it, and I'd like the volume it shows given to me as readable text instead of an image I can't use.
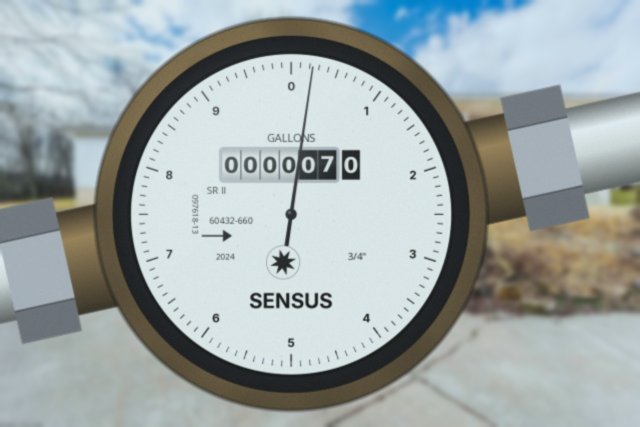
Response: 70.2 gal
